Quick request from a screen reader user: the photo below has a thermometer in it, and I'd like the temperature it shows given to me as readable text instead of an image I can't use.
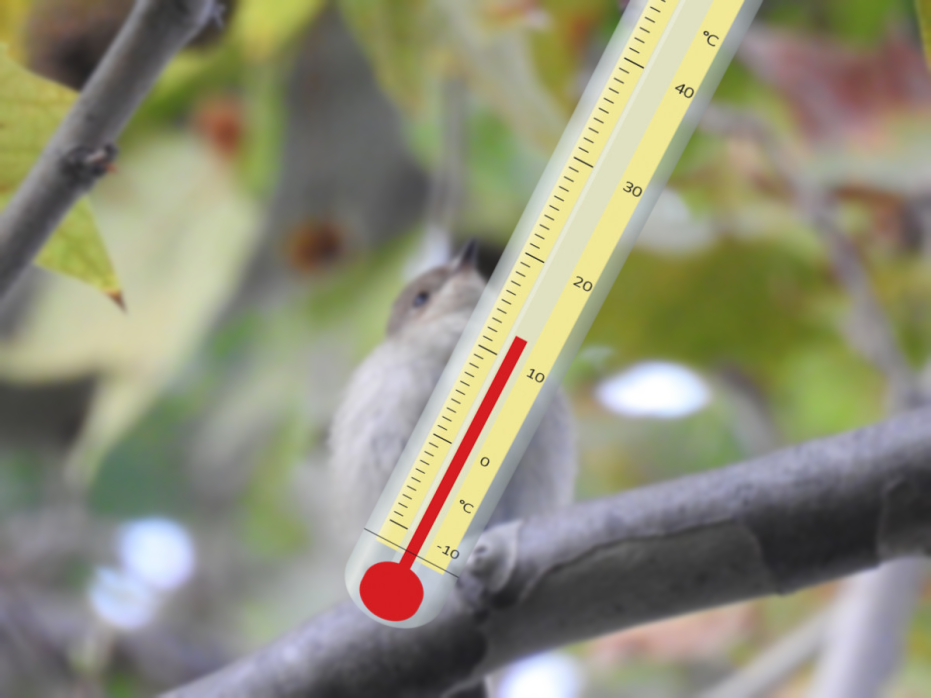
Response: 12.5 °C
